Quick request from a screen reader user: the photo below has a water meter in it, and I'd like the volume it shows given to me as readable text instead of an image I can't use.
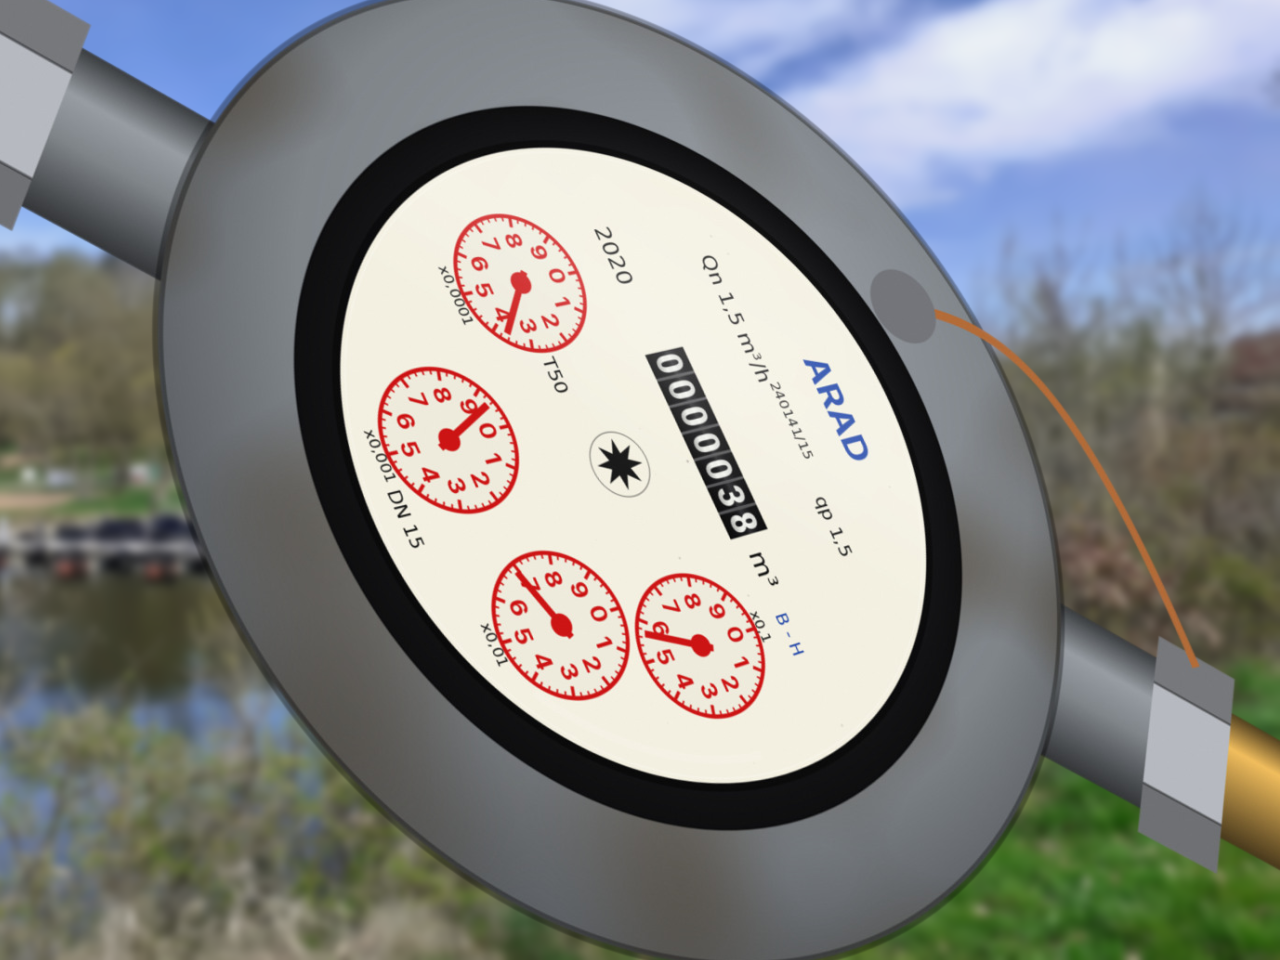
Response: 38.5693 m³
